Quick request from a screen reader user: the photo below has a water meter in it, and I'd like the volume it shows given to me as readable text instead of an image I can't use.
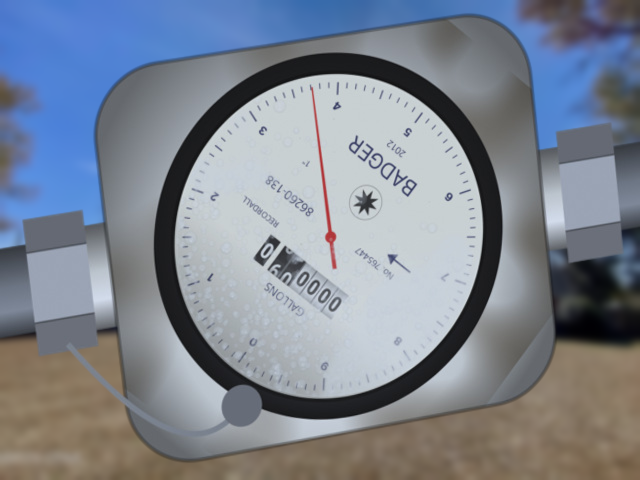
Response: 93.7 gal
